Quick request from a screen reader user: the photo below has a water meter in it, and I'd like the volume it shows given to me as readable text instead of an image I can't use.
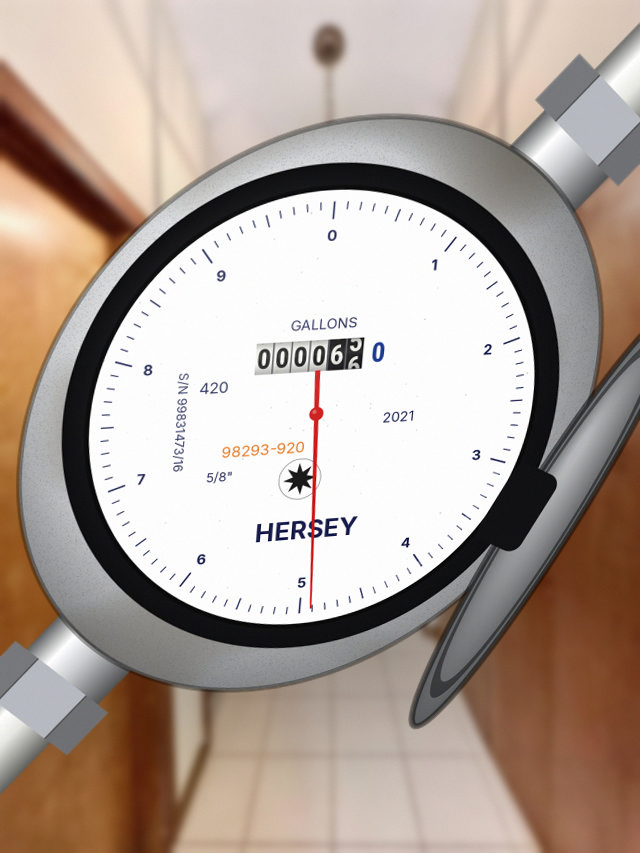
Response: 654.9 gal
